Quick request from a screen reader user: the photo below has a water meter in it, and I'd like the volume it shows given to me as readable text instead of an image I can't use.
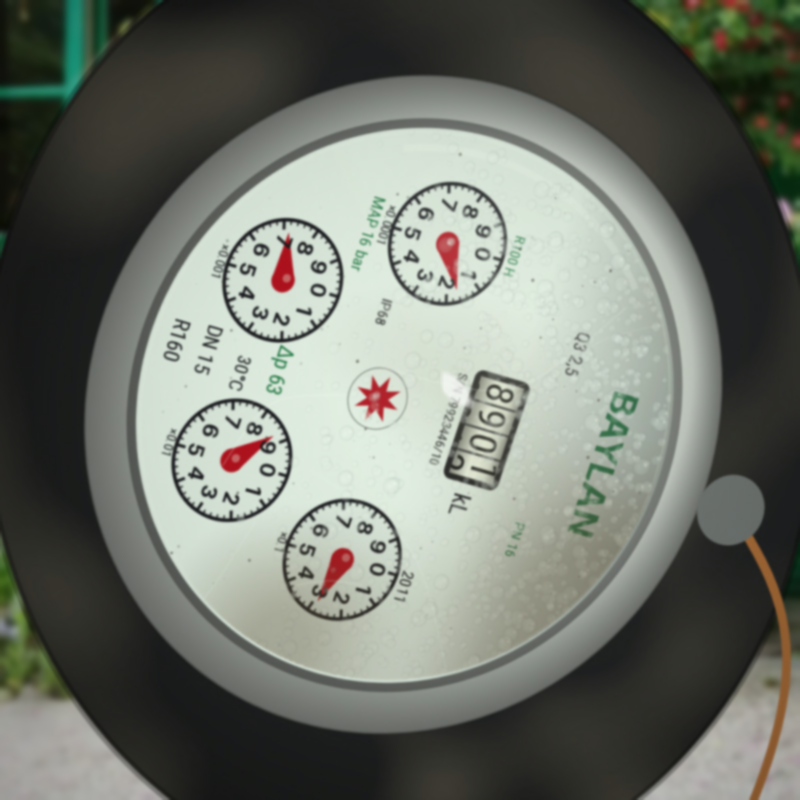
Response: 8901.2871 kL
